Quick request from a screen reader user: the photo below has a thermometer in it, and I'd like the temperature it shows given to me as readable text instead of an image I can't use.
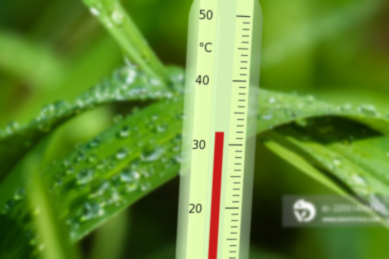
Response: 32 °C
